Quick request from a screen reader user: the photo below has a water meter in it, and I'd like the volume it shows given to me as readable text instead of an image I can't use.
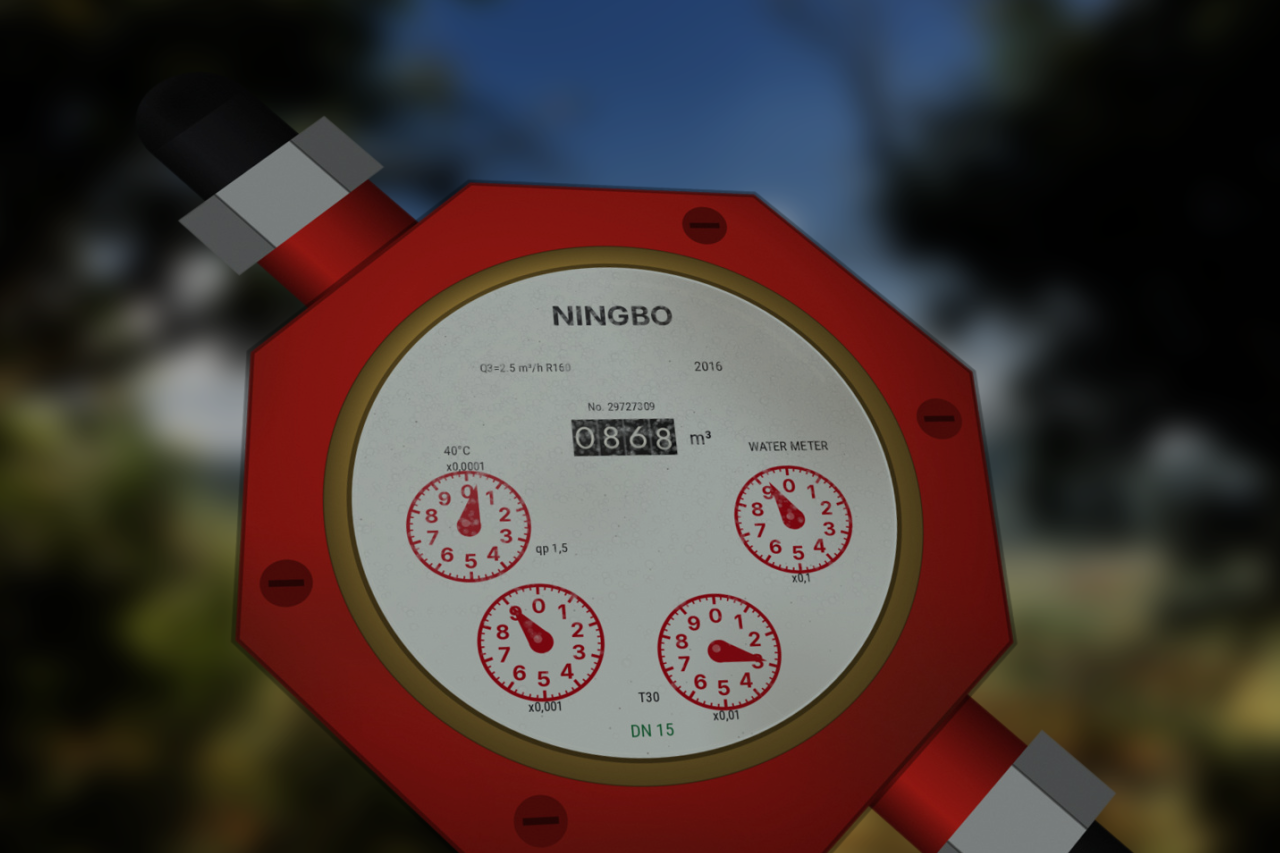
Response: 867.9290 m³
